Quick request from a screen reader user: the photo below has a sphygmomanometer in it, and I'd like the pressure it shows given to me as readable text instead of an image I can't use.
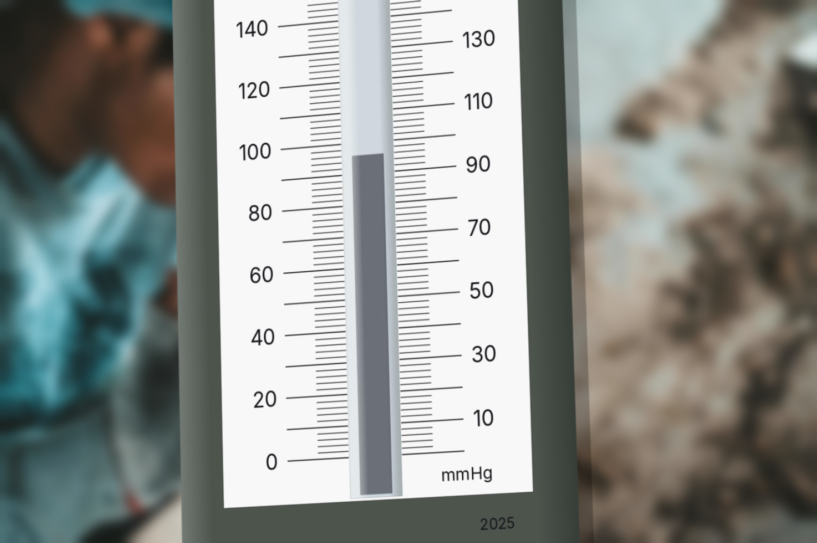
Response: 96 mmHg
